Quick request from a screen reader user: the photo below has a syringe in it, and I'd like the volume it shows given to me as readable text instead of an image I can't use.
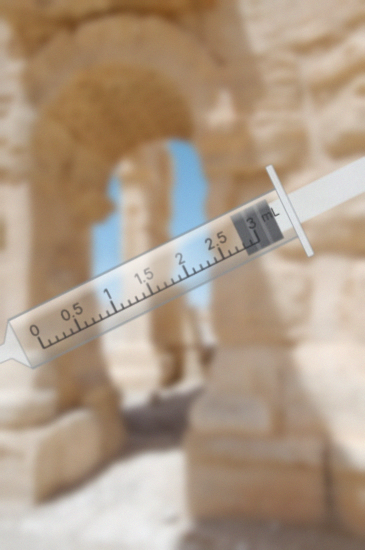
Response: 2.8 mL
